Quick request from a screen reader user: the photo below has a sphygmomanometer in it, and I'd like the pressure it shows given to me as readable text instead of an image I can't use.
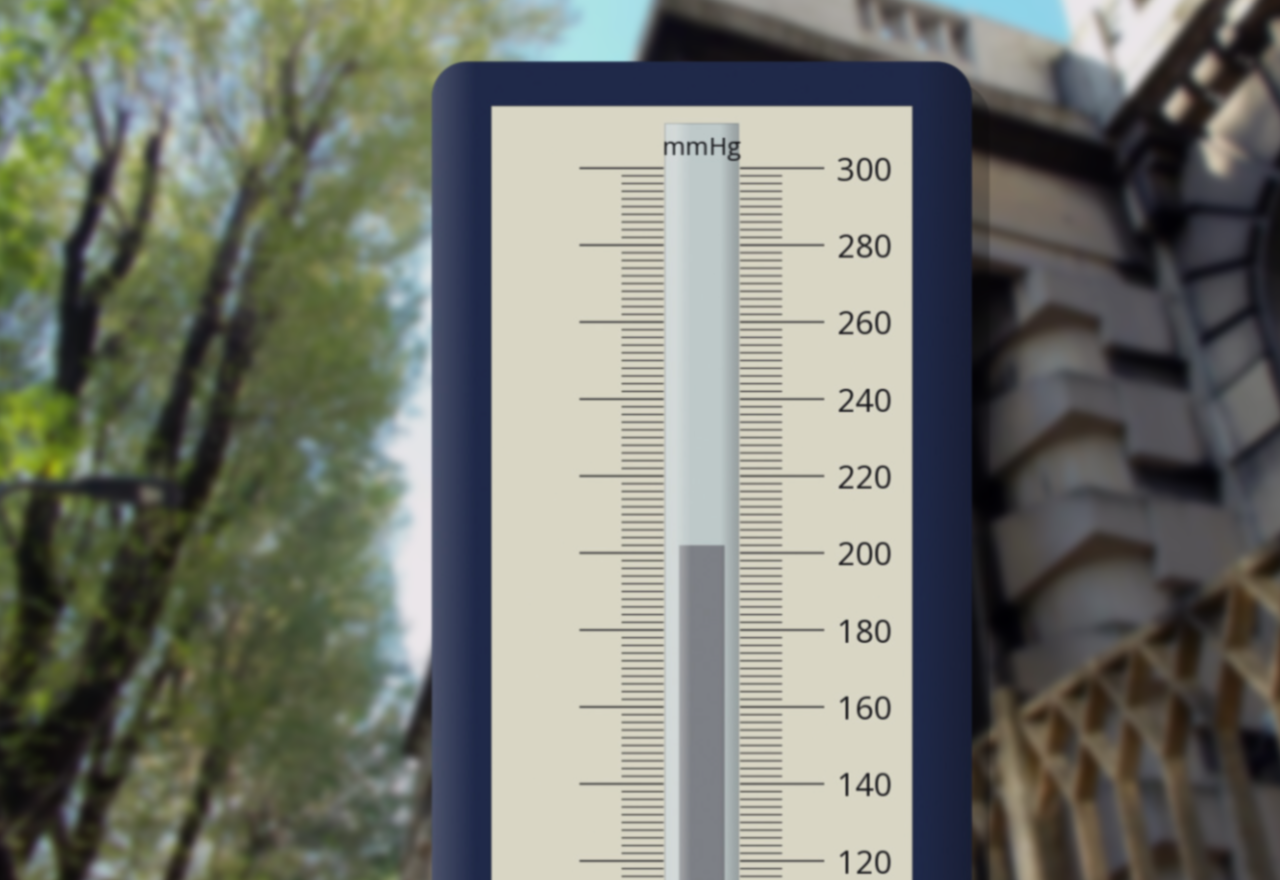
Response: 202 mmHg
